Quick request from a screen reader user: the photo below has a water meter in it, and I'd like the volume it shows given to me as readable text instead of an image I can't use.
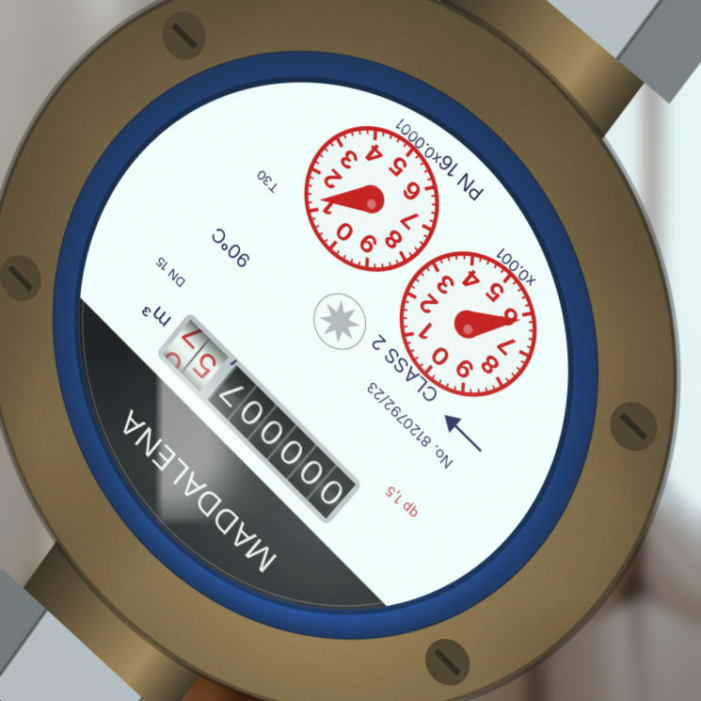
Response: 7.5661 m³
